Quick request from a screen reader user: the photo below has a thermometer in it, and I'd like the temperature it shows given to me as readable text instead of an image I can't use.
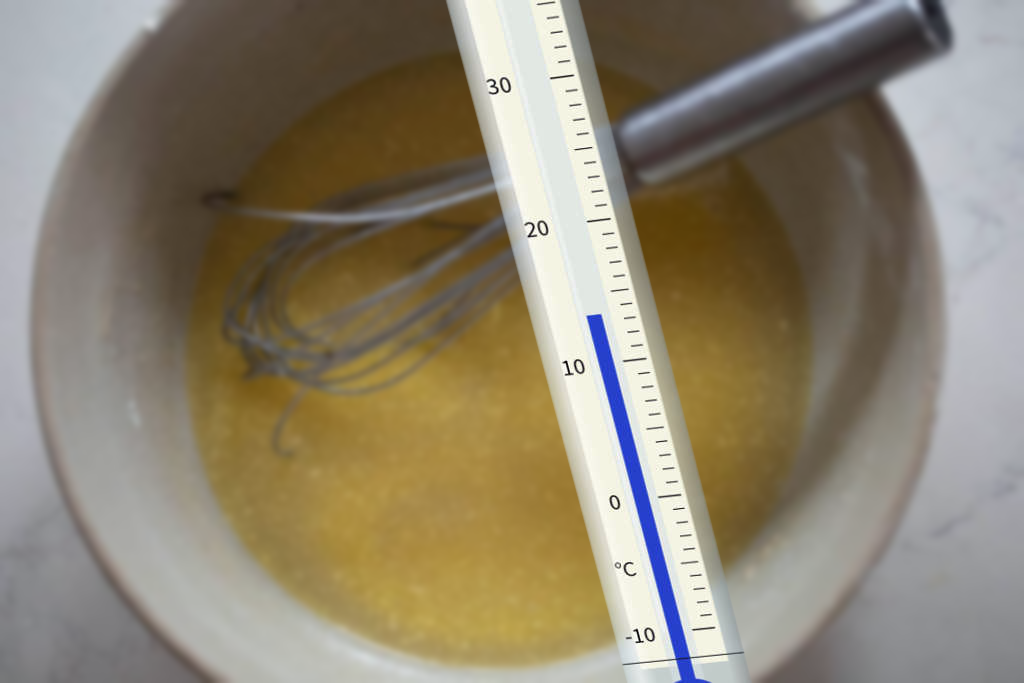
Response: 13.5 °C
